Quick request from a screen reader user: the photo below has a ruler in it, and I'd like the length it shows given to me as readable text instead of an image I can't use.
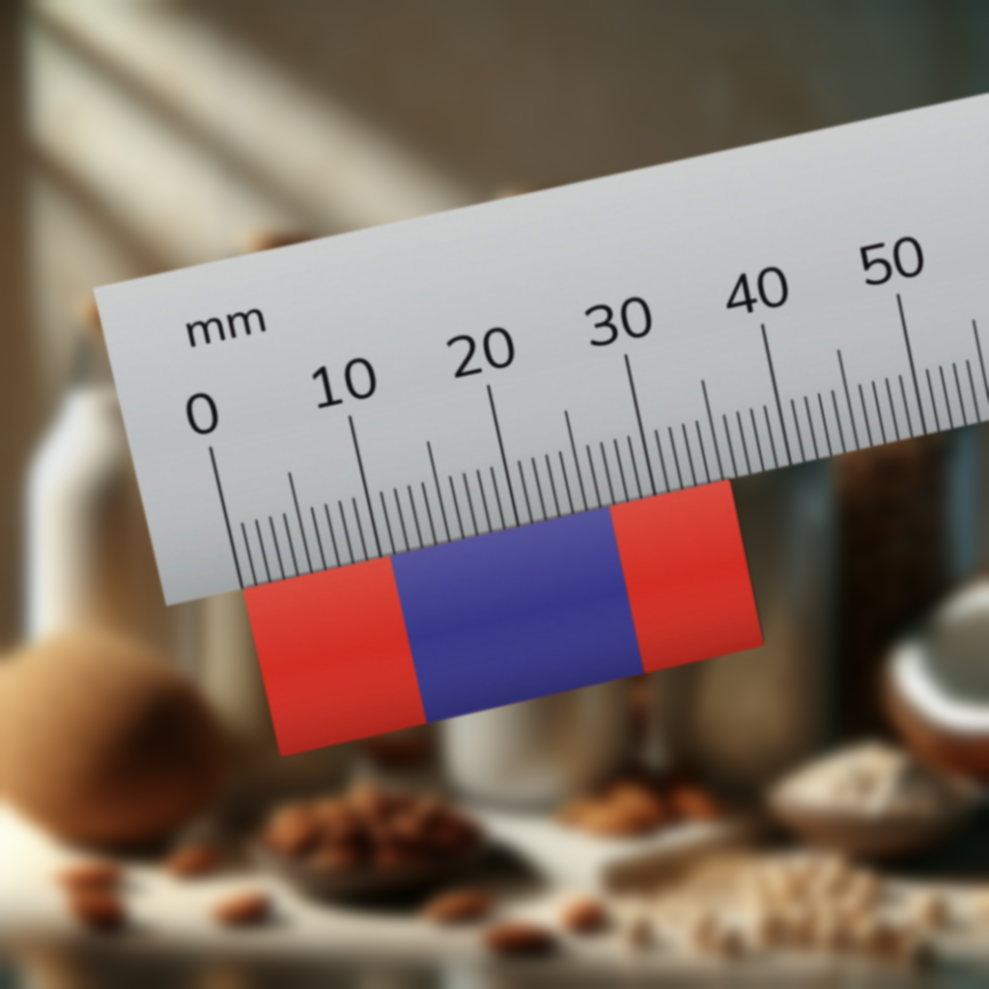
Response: 35.5 mm
